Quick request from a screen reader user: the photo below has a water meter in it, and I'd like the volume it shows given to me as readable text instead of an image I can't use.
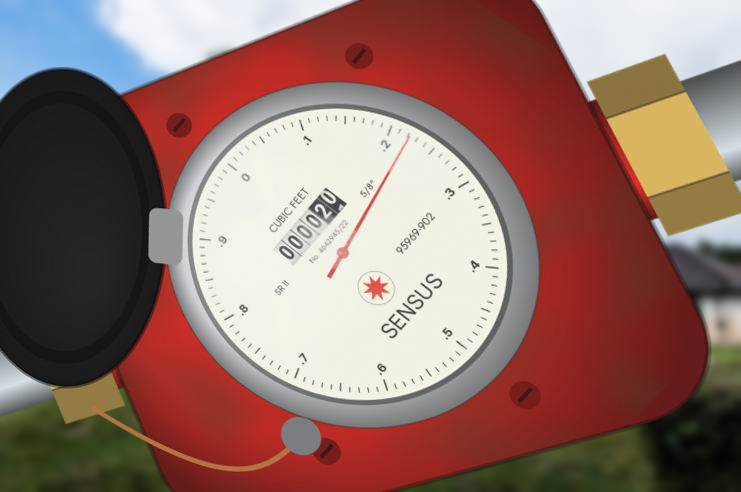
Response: 20.22 ft³
